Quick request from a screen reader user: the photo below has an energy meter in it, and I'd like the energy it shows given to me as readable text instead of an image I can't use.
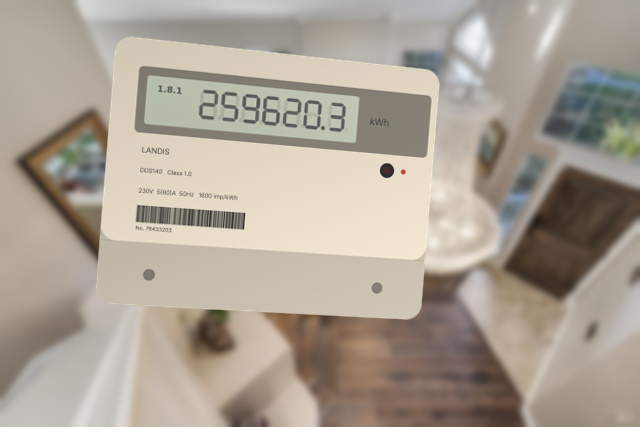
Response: 259620.3 kWh
